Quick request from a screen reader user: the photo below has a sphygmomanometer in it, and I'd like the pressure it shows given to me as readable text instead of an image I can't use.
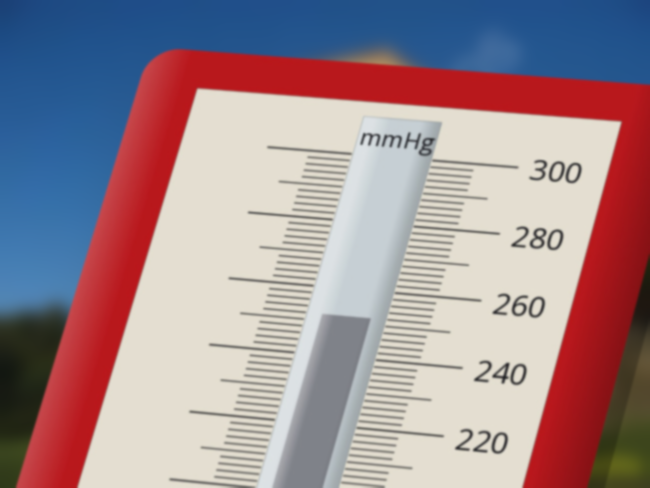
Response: 252 mmHg
